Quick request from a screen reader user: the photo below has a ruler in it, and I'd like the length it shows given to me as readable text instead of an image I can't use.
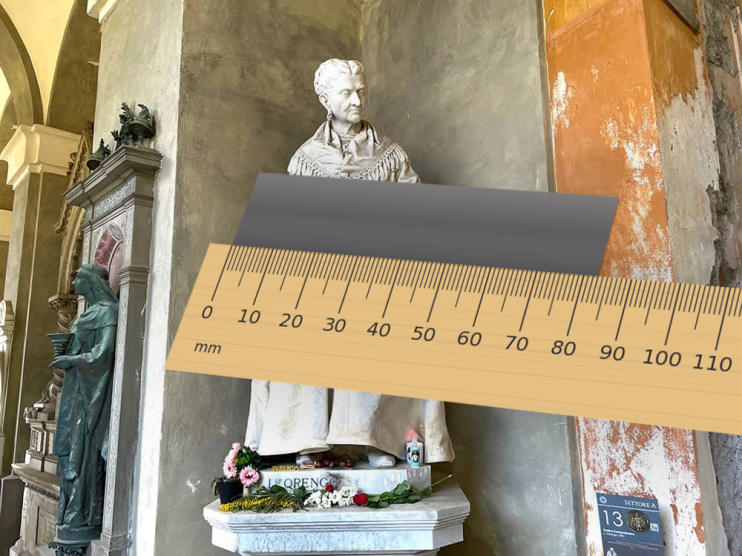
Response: 83 mm
